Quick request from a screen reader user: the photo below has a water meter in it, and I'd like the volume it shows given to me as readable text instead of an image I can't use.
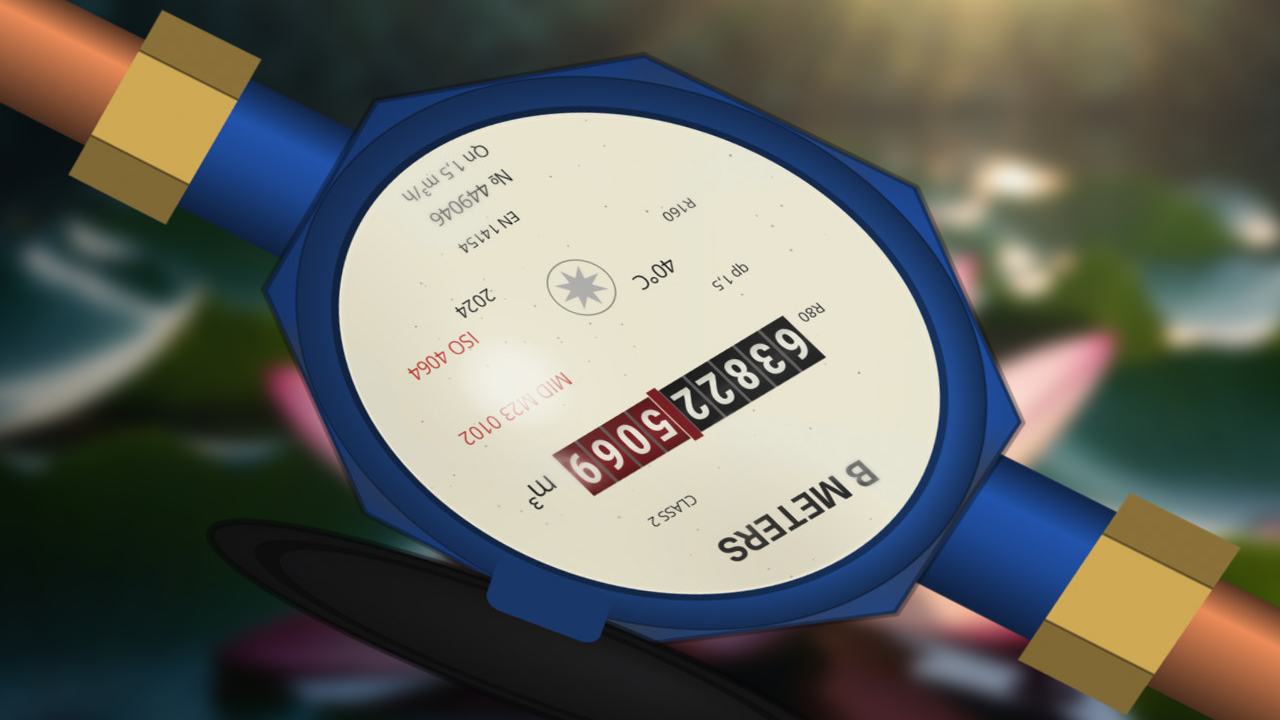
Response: 63822.5069 m³
